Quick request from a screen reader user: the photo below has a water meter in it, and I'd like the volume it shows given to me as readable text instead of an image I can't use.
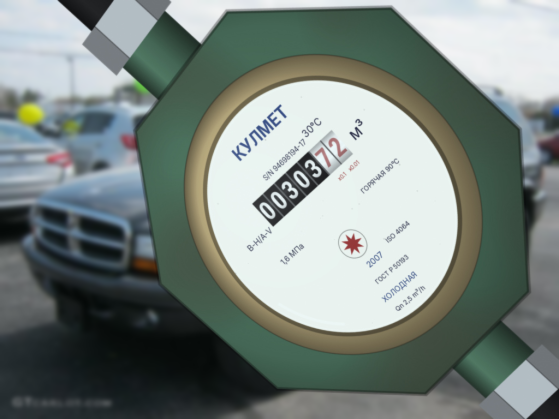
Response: 303.72 m³
